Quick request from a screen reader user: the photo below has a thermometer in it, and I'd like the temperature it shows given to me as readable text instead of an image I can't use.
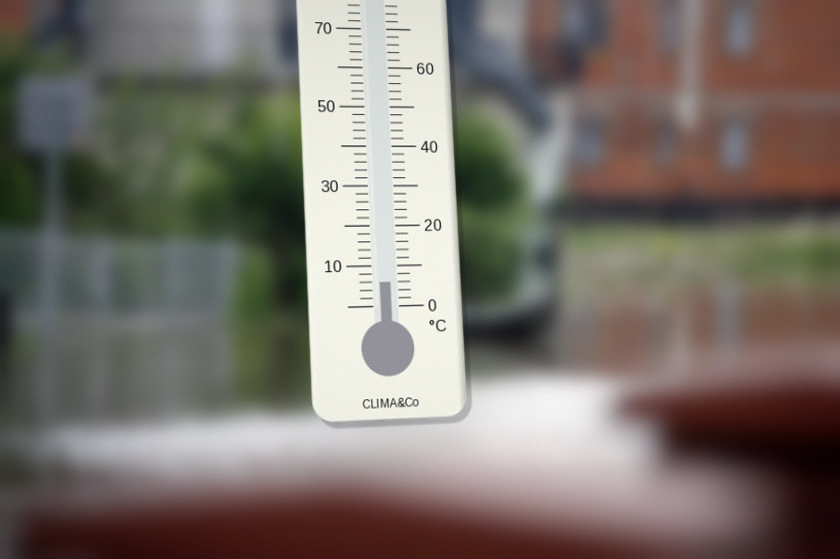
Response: 6 °C
